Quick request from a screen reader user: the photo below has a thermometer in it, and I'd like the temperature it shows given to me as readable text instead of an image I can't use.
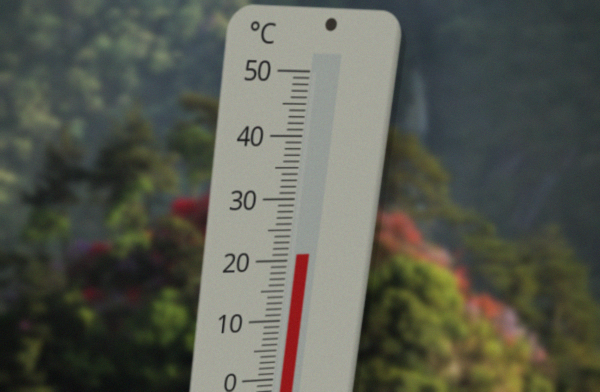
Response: 21 °C
